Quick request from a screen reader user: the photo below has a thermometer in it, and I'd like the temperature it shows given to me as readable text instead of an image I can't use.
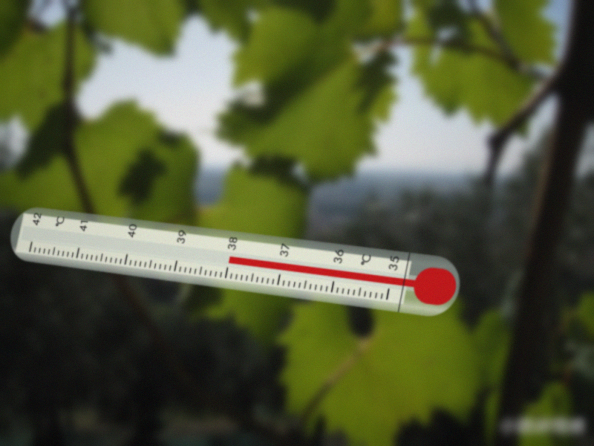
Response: 38 °C
